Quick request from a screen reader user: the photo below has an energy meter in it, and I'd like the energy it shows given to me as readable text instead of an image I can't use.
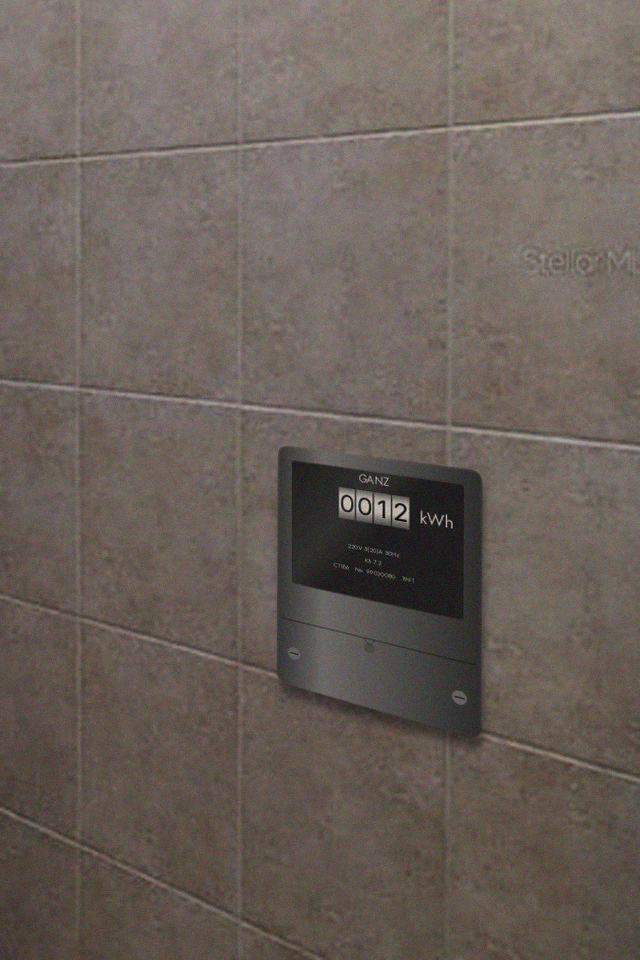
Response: 12 kWh
